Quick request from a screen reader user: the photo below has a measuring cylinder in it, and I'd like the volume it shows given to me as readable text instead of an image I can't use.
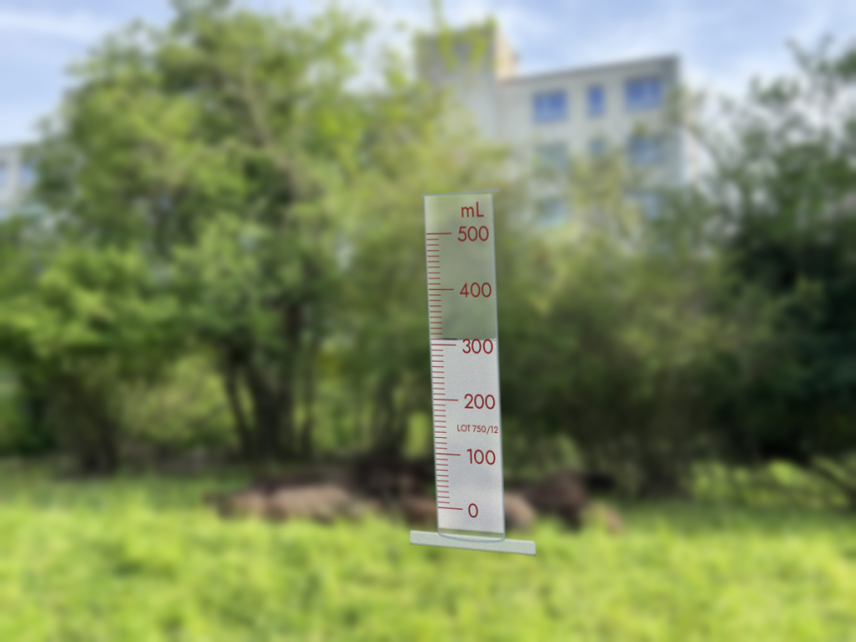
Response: 310 mL
